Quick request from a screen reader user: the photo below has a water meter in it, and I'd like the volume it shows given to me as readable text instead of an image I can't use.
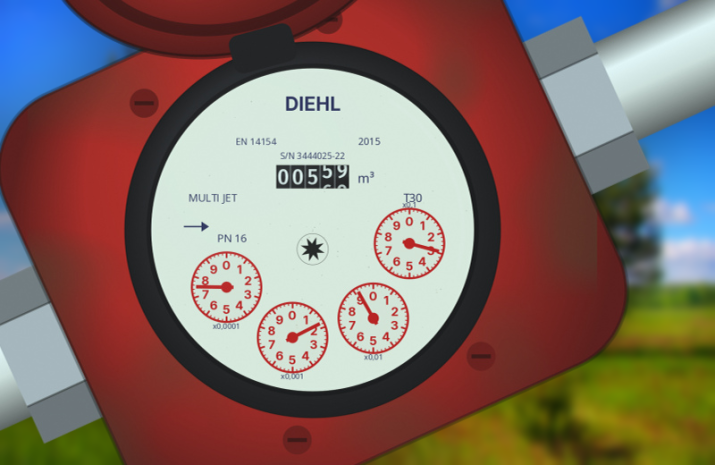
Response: 559.2917 m³
